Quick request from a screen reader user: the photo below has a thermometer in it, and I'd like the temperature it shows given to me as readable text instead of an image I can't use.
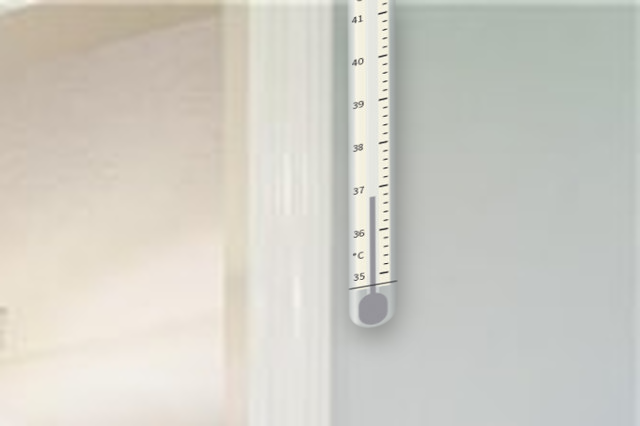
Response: 36.8 °C
